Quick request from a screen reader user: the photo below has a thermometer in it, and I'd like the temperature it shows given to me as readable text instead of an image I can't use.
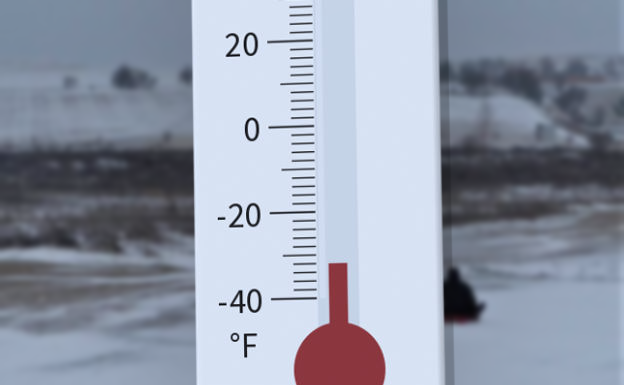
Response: -32 °F
